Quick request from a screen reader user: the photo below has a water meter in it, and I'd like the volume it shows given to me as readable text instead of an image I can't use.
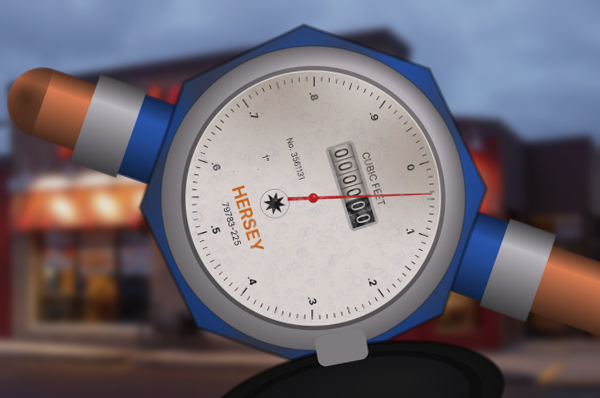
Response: 0.04 ft³
